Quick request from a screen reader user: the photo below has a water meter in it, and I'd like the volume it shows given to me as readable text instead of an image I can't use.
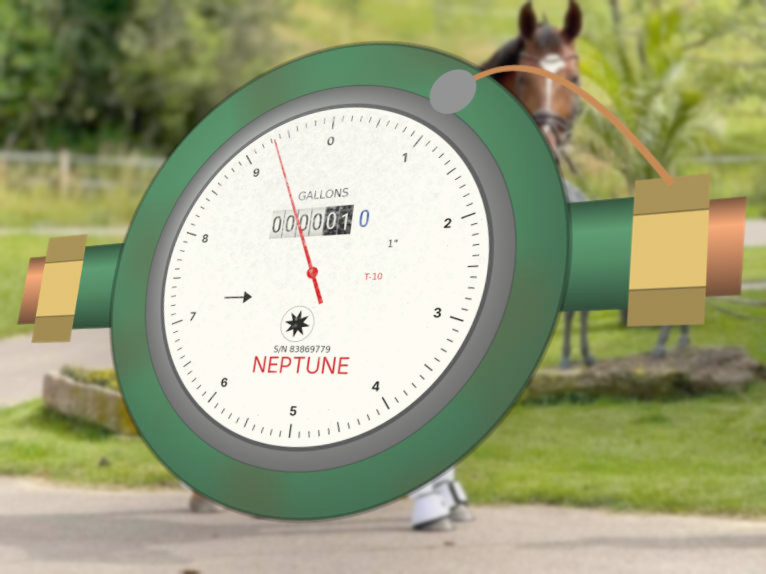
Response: 9.3 gal
